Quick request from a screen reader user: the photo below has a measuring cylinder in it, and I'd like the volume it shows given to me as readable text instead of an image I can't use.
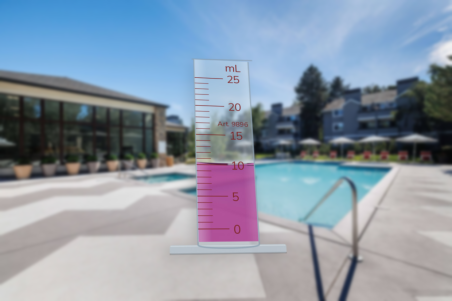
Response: 10 mL
